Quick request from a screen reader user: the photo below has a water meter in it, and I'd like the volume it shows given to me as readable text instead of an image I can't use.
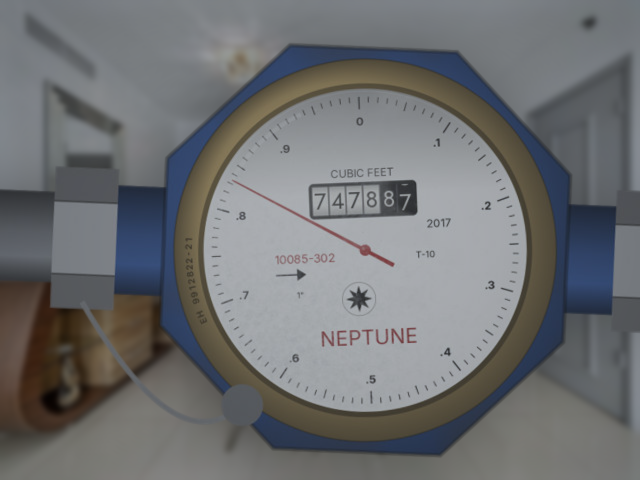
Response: 747886.83 ft³
